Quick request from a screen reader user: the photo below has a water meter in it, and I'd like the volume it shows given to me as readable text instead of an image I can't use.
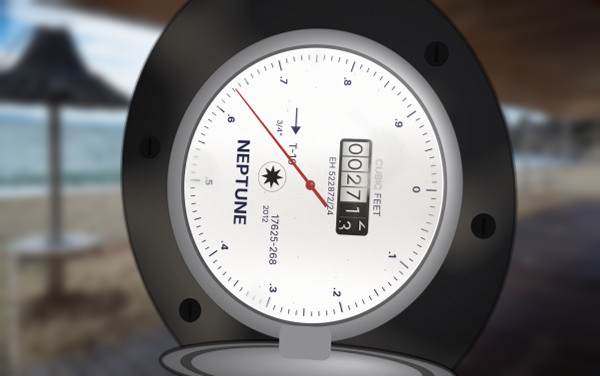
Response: 2712.63 ft³
